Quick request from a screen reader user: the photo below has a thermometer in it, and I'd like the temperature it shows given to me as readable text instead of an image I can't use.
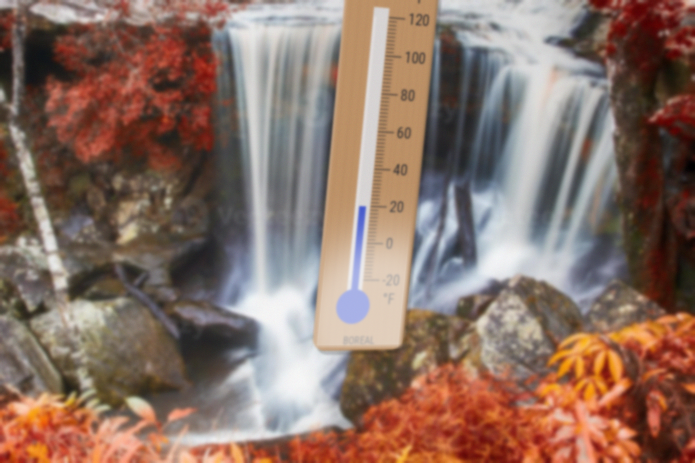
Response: 20 °F
